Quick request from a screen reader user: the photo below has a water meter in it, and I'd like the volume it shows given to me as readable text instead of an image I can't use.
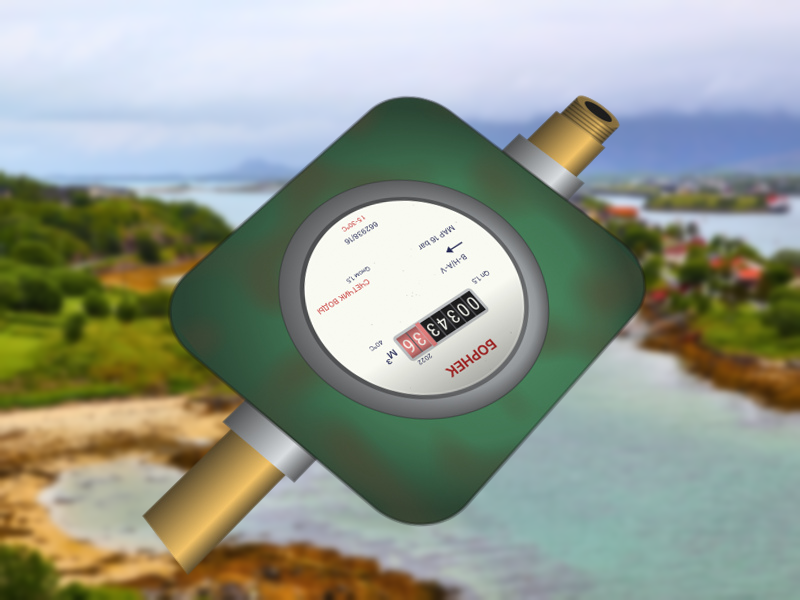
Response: 343.36 m³
